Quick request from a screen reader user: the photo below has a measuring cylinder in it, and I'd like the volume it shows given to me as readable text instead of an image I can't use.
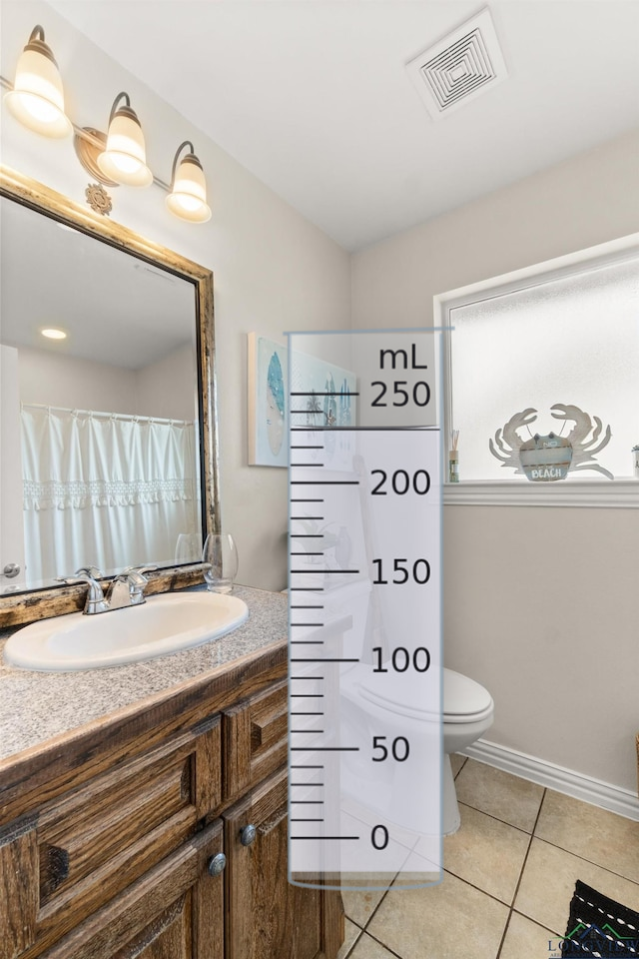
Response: 230 mL
